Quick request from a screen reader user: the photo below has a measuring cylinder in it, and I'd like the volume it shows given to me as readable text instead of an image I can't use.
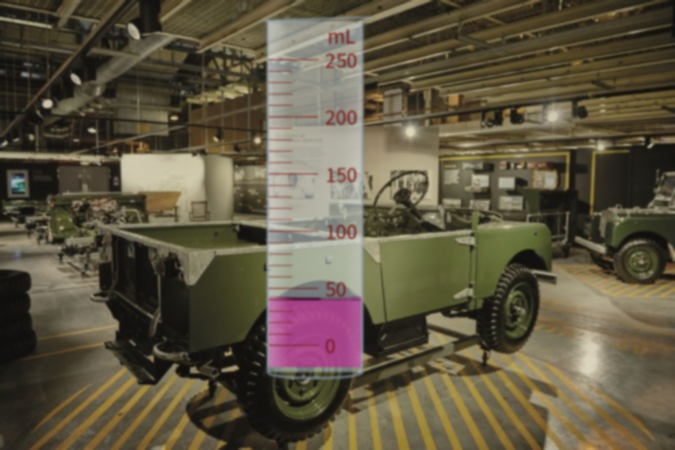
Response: 40 mL
